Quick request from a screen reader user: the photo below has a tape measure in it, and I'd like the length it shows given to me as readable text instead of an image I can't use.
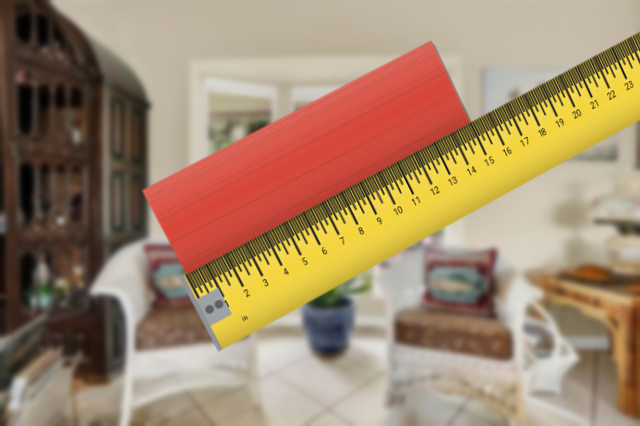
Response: 15 in
